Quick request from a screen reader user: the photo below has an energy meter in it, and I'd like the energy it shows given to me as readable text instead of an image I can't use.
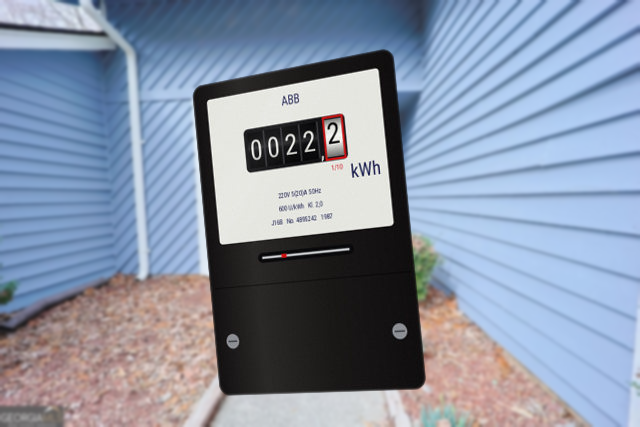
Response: 22.2 kWh
